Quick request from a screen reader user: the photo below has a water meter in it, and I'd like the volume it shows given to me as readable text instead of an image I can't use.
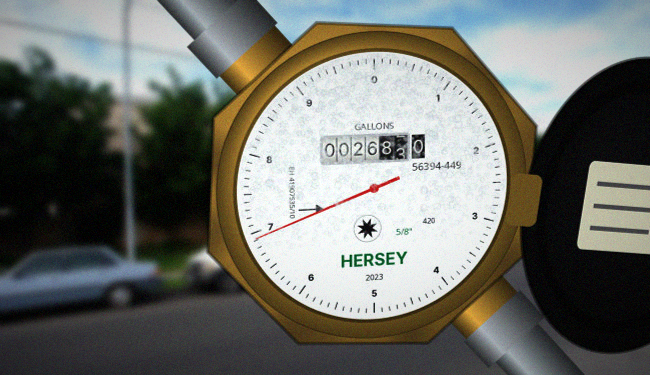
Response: 26826.9 gal
